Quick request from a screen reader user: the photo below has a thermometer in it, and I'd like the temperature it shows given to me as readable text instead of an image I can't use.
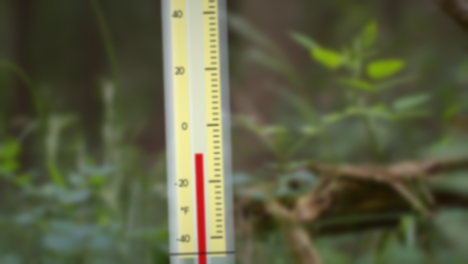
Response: -10 °F
